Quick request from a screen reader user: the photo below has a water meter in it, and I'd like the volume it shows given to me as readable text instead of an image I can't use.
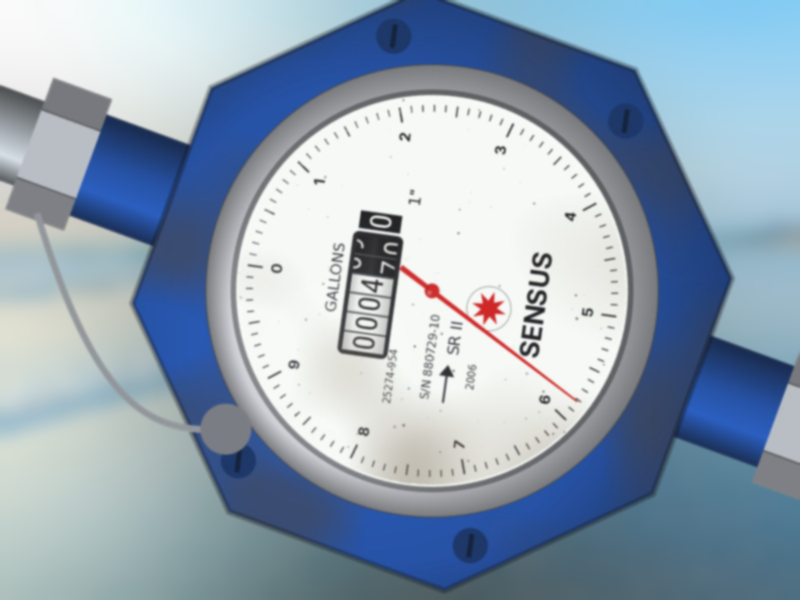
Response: 4695.8 gal
